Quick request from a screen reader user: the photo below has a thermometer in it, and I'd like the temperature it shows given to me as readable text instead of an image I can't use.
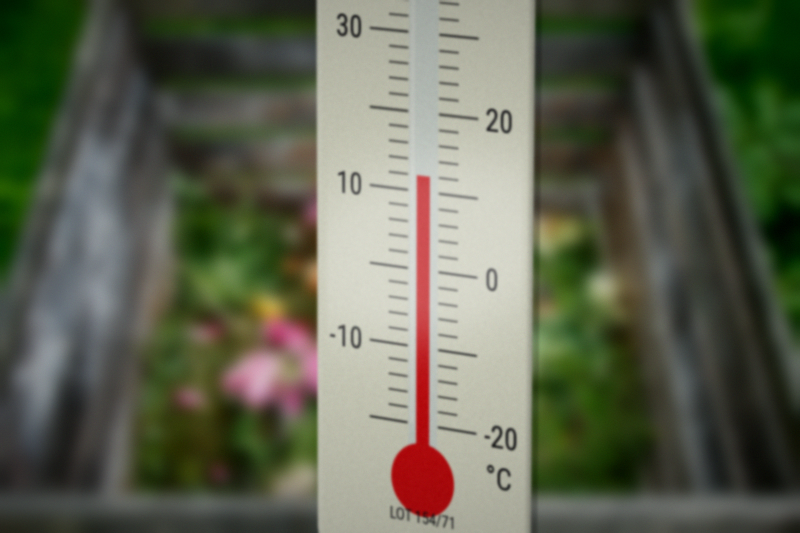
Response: 12 °C
